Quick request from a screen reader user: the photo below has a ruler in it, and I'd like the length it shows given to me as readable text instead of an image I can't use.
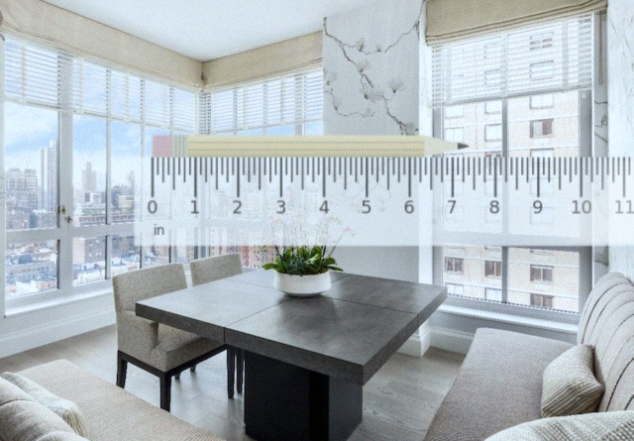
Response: 7.375 in
